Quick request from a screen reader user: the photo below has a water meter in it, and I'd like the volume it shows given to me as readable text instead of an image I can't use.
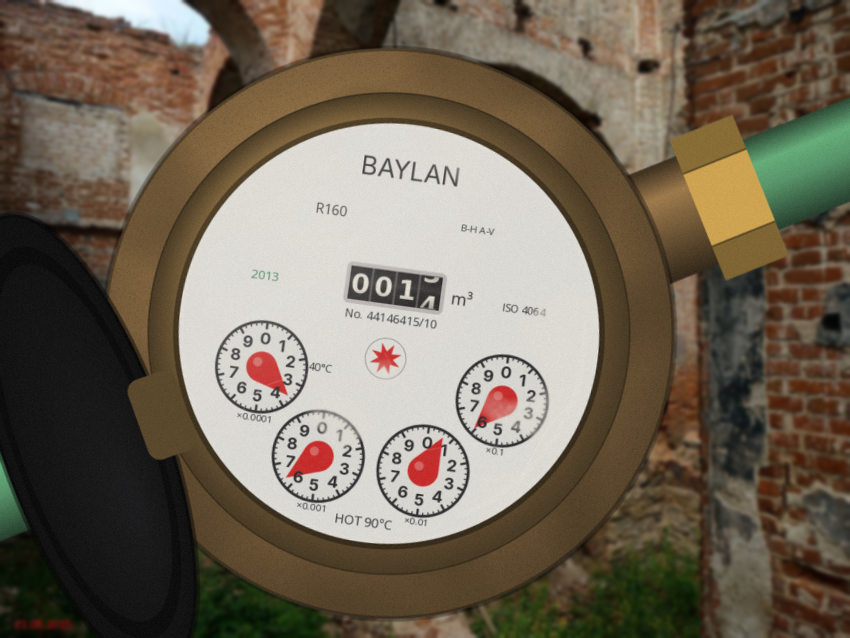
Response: 13.6063 m³
